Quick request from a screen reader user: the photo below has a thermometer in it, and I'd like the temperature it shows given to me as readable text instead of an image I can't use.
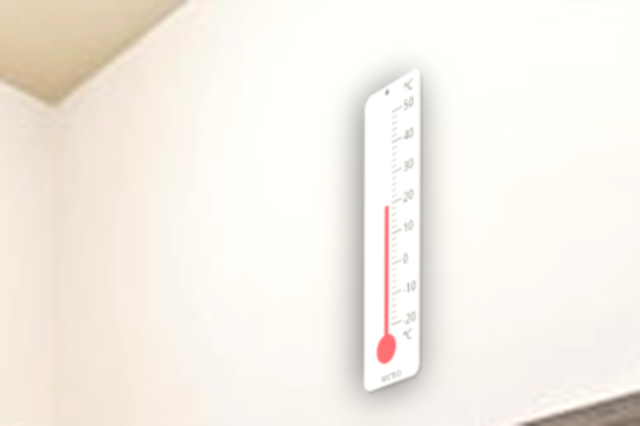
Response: 20 °C
